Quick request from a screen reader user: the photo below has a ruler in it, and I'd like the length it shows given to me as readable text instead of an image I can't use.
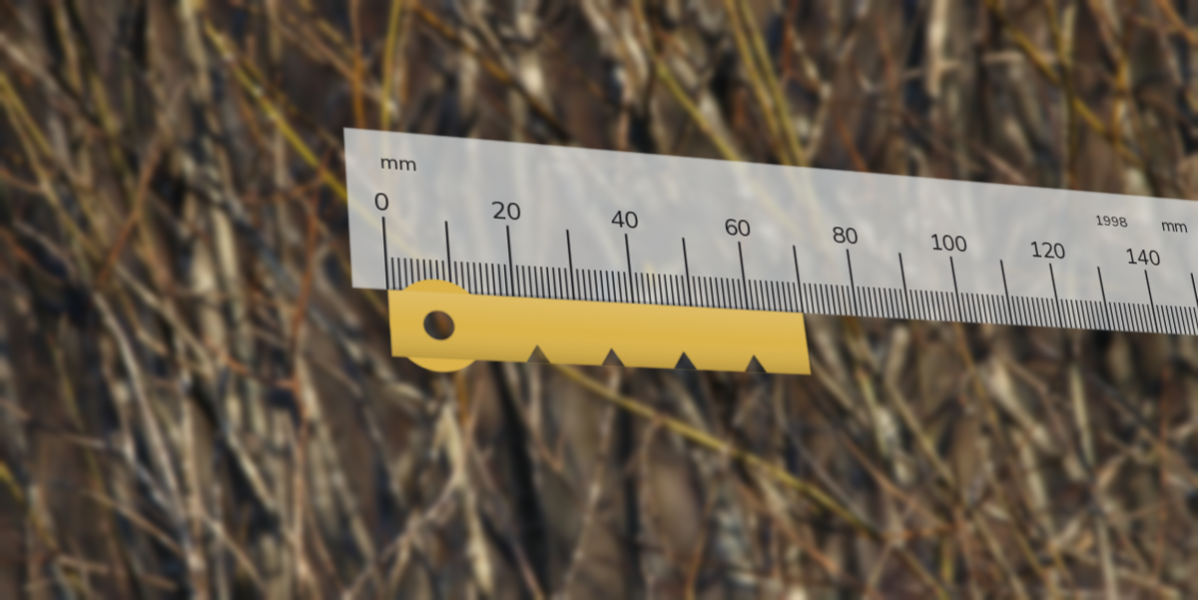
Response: 70 mm
